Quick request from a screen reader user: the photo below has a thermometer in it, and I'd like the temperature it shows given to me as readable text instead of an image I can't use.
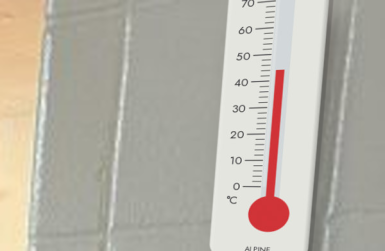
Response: 44 °C
